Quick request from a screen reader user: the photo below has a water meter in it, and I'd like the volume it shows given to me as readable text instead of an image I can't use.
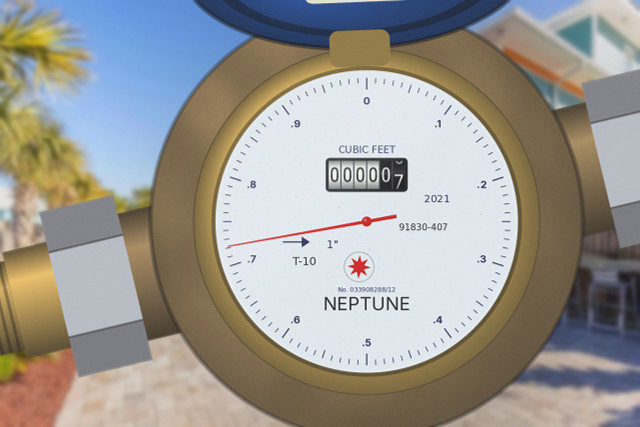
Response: 6.72 ft³
